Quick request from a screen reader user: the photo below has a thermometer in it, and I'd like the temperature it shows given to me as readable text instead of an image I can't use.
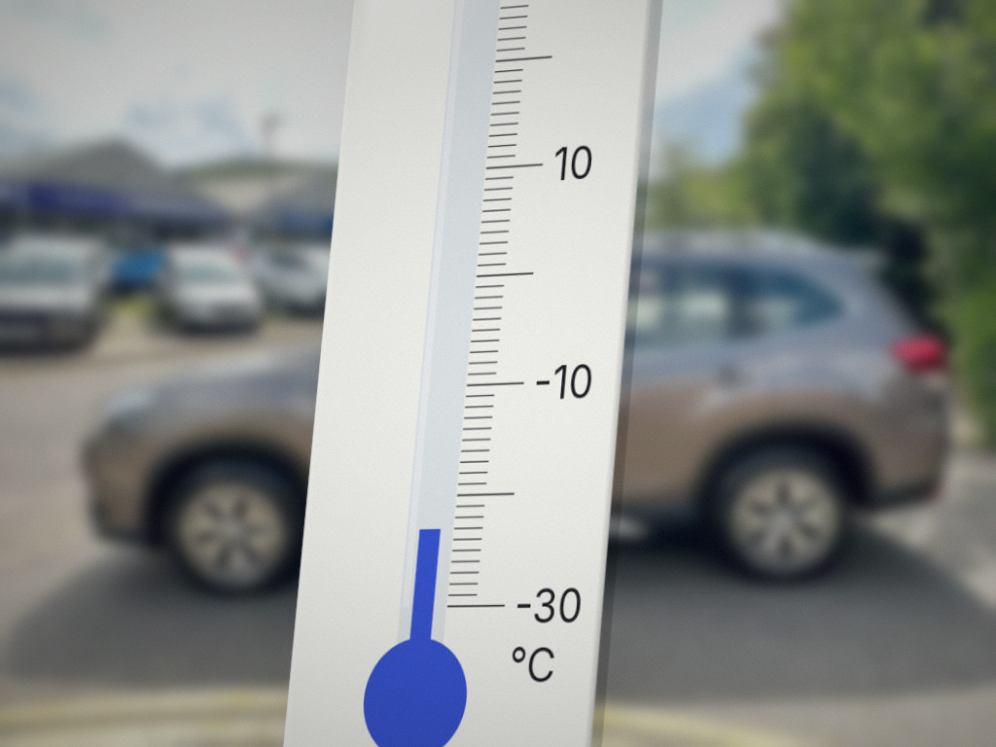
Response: -23 °C
